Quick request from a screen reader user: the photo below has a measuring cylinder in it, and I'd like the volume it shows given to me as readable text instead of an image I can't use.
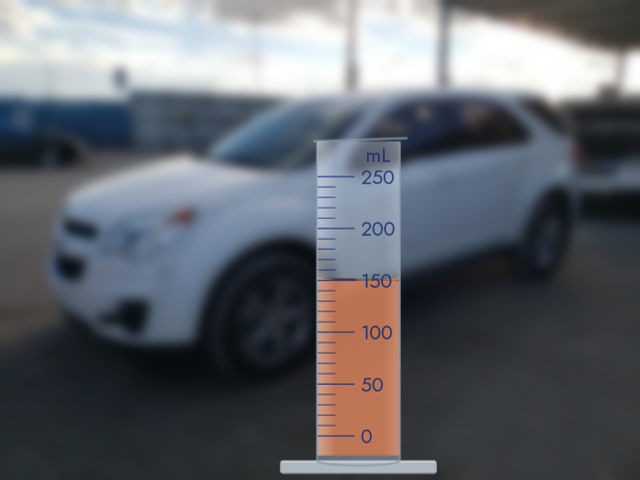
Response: 150 mL
